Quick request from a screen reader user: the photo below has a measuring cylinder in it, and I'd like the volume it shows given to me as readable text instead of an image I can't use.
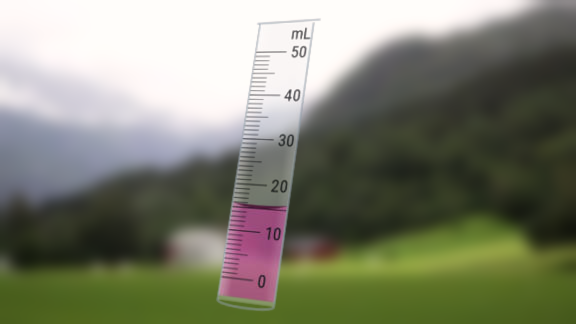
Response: 15 mL
